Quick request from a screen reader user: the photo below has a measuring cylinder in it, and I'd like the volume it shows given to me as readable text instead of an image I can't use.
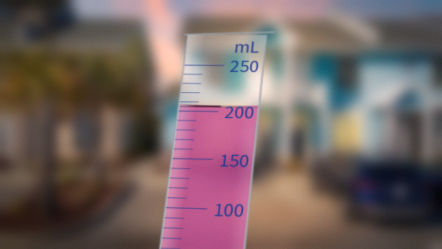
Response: 205 mL
